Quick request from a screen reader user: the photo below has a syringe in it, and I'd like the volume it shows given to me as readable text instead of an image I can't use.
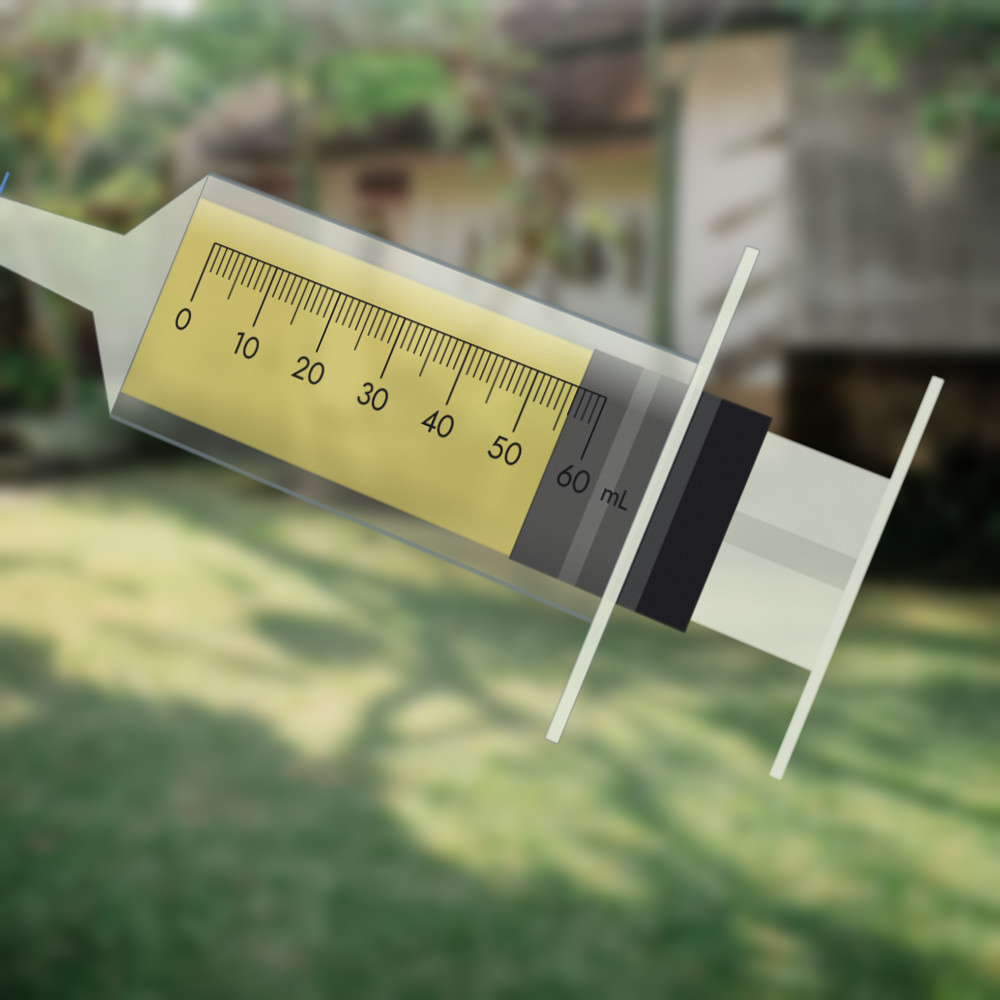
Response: 56 mL
